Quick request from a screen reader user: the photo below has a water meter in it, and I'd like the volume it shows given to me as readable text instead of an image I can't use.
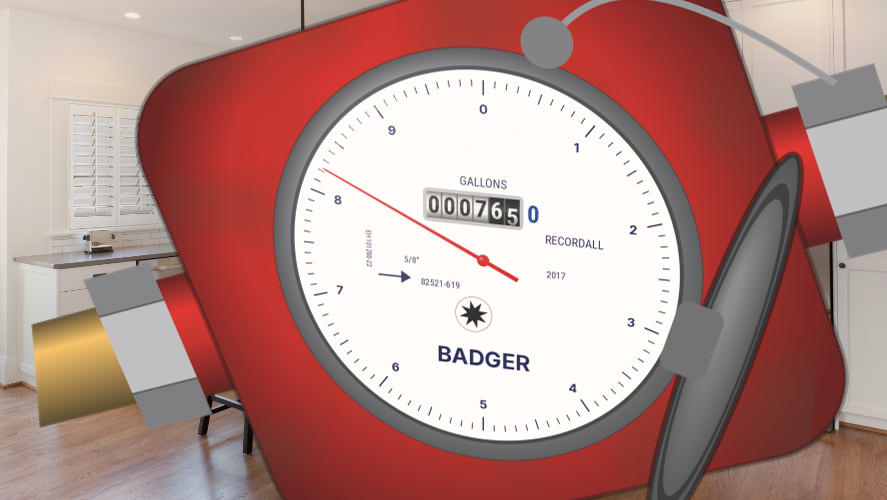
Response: 7648.2 gal
